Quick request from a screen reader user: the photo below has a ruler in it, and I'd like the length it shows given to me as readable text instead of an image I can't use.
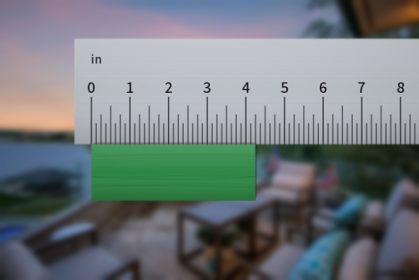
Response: 4.25 in
